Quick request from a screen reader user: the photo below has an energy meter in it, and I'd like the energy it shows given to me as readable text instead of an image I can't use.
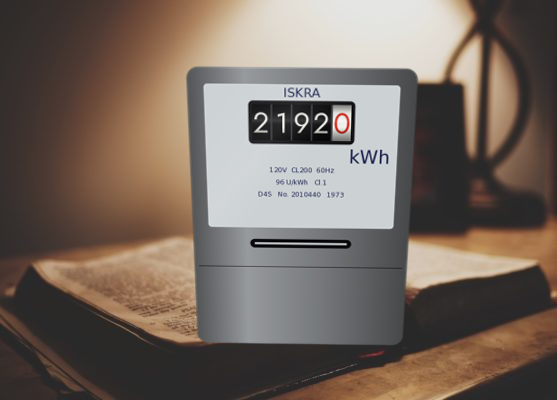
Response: 2192.0 kWh
